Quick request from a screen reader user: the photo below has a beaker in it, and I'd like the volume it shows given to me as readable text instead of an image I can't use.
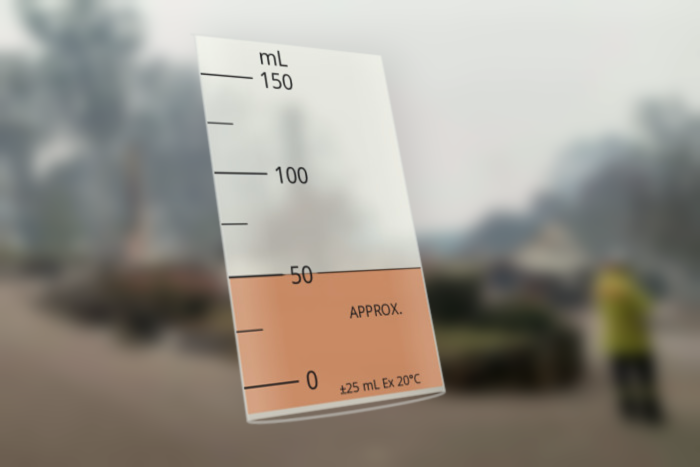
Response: 50 mL
